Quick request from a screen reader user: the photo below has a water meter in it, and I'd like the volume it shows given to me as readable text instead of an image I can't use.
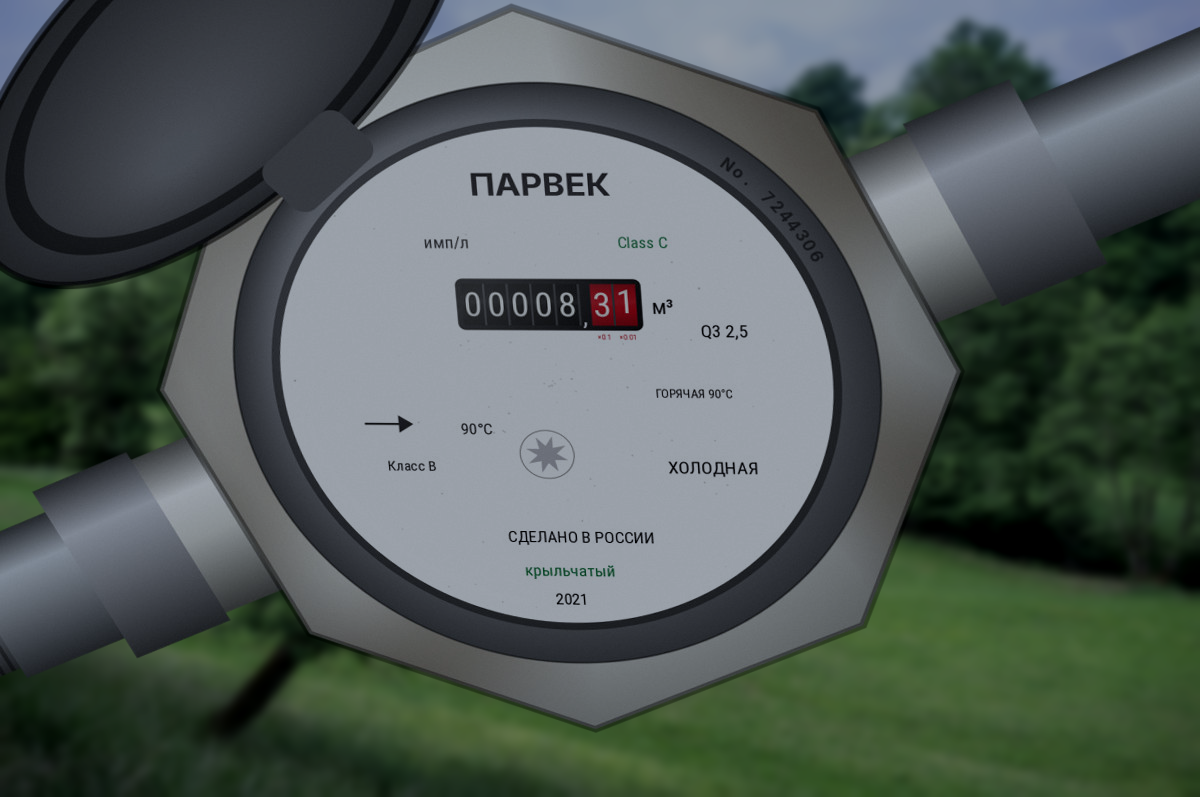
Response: 8.31 m³
